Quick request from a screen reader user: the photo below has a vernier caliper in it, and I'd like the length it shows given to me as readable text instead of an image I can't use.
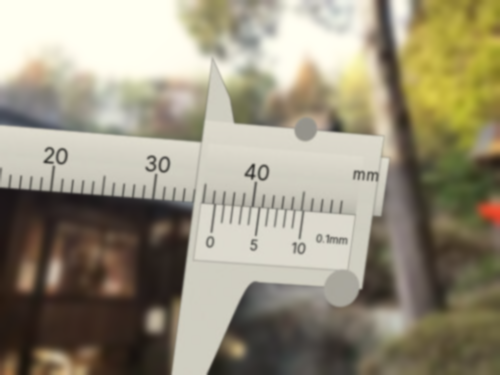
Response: 36.2 mm
